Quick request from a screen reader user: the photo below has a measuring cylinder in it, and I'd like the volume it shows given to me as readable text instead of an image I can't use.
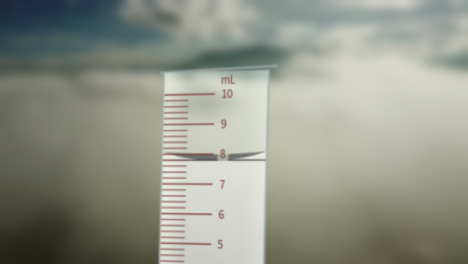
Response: 7.8 mL
